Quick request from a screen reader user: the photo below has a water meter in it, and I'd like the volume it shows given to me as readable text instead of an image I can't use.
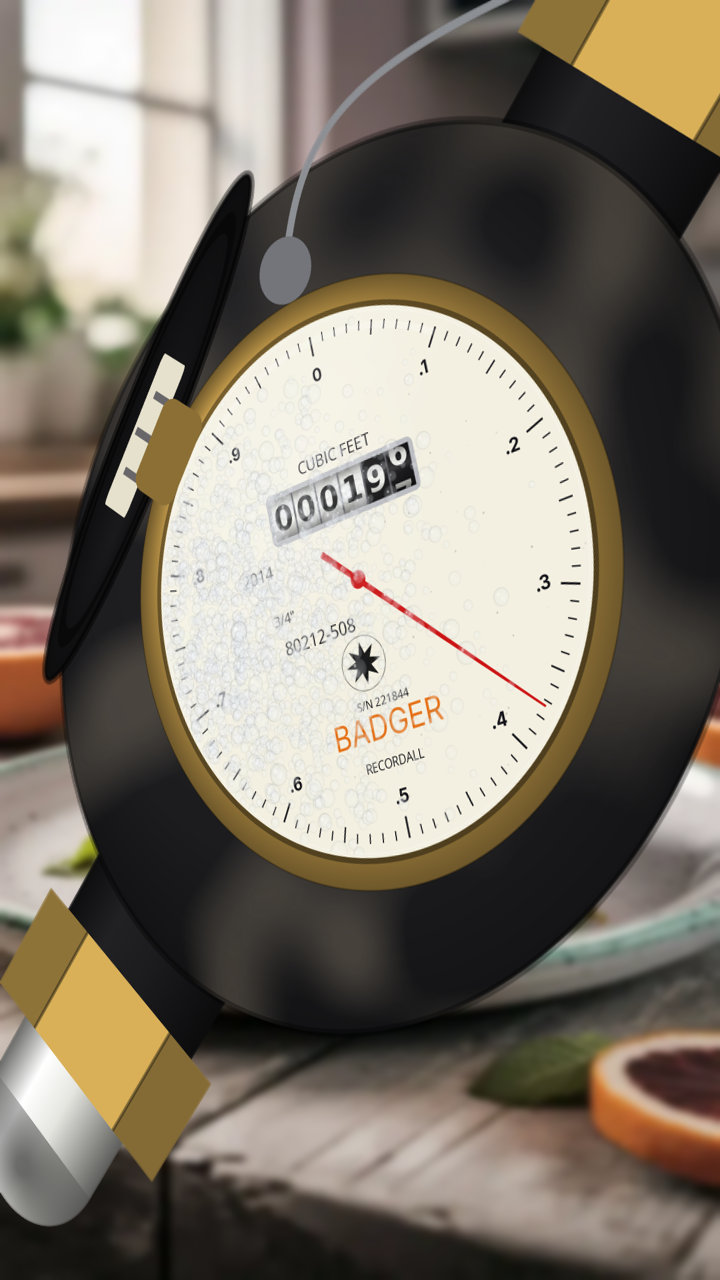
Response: 196.37 ft³
